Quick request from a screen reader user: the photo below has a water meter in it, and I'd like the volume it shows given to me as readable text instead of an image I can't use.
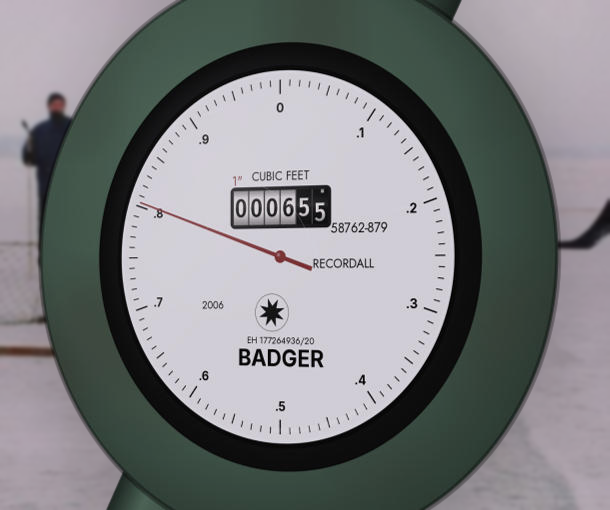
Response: 654.80 ft³
